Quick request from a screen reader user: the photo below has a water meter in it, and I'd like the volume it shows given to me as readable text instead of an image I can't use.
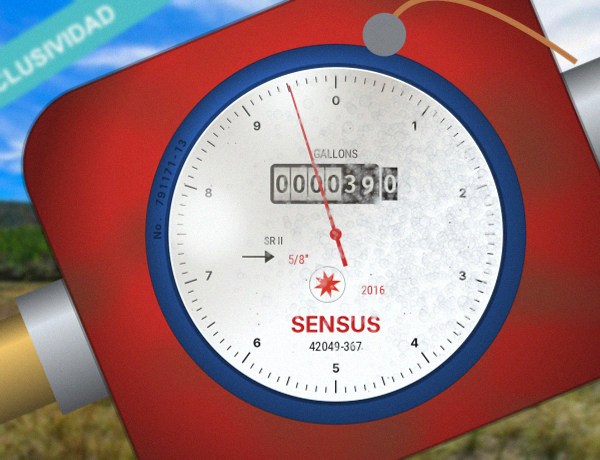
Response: 389.5 gal
